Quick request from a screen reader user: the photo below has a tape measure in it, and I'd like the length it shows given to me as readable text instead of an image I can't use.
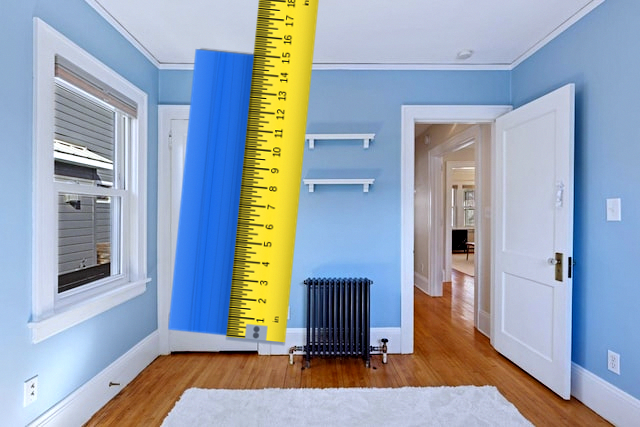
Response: 15 in
